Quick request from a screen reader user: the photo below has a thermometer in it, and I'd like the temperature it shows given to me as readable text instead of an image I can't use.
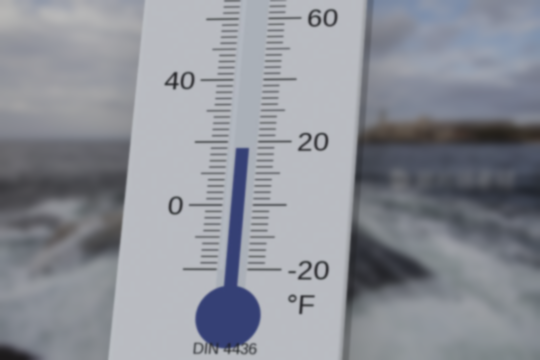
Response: 18 °F
